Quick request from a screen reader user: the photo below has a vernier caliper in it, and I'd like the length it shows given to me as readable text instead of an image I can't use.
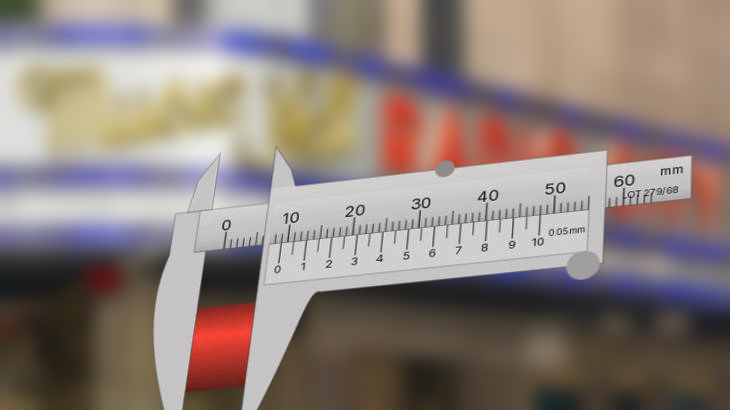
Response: 9.0 mm
